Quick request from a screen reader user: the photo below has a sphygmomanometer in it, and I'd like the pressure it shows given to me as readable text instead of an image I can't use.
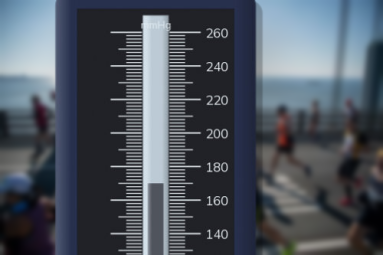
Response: 170 mmHg
